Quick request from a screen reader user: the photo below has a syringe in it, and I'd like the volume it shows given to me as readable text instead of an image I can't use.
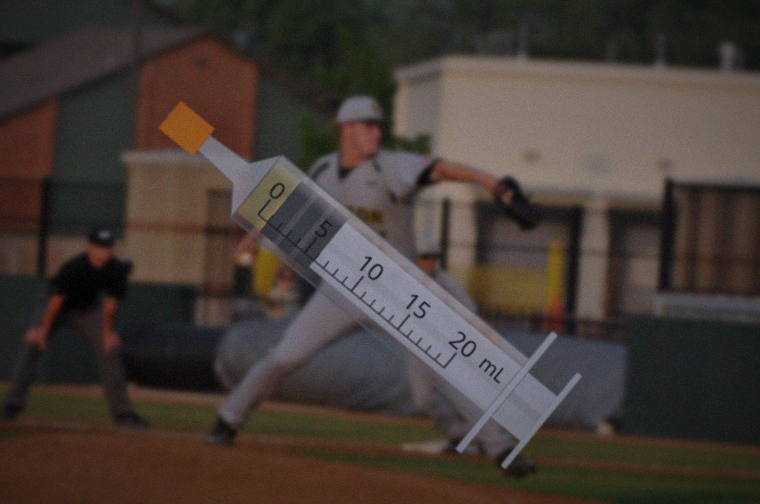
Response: 1 mL
